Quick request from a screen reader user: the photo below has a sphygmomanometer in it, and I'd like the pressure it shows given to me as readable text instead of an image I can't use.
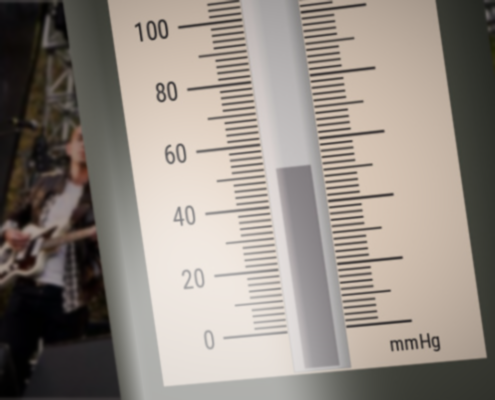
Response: 52 mmHg
